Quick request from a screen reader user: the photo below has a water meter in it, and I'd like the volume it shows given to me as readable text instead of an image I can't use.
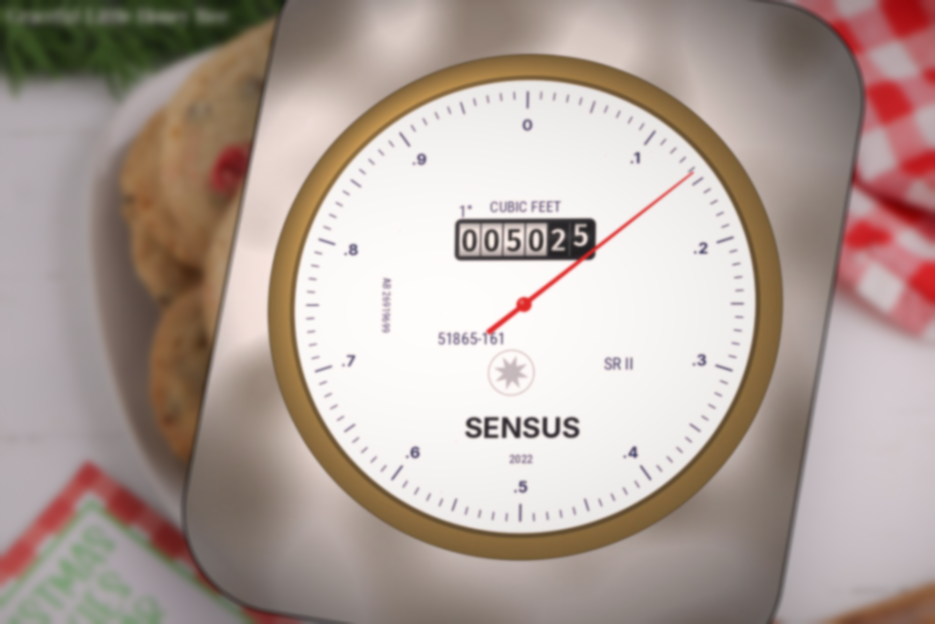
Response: 5025.14 ft³
